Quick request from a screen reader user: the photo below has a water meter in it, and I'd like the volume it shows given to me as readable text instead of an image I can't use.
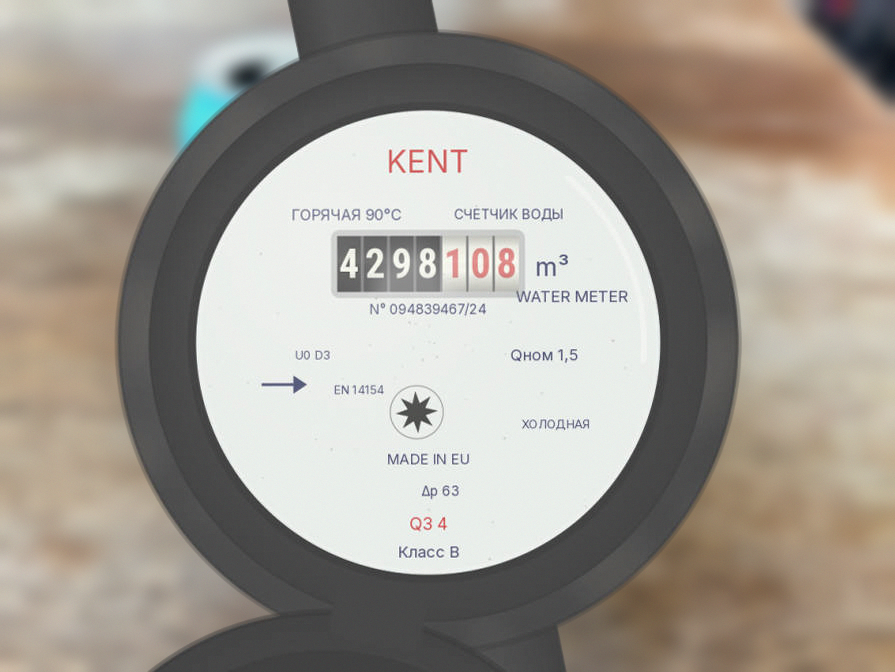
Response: 4298.108 m³
